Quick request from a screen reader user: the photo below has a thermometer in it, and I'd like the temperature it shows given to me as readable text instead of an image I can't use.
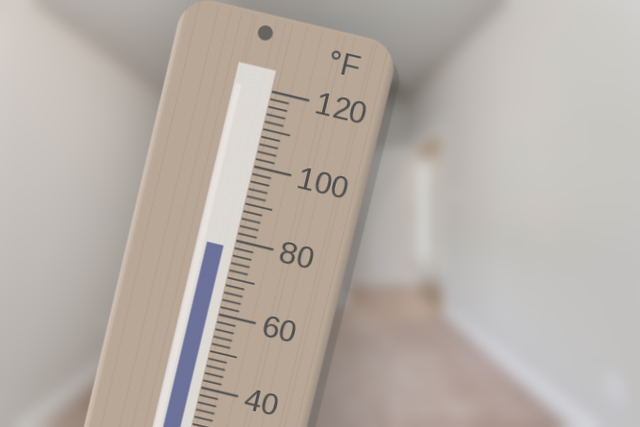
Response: 78 °F
